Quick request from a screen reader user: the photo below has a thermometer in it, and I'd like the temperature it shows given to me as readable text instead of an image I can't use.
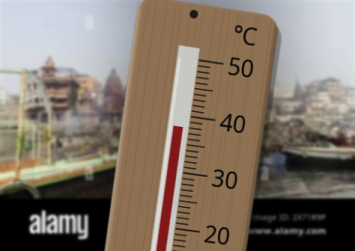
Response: 38 °C
